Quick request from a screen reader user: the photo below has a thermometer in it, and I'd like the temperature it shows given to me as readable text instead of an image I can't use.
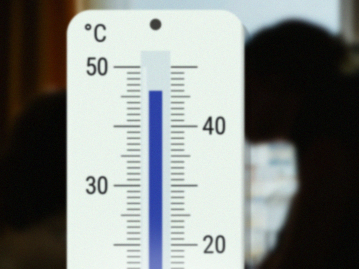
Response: 46 °C
